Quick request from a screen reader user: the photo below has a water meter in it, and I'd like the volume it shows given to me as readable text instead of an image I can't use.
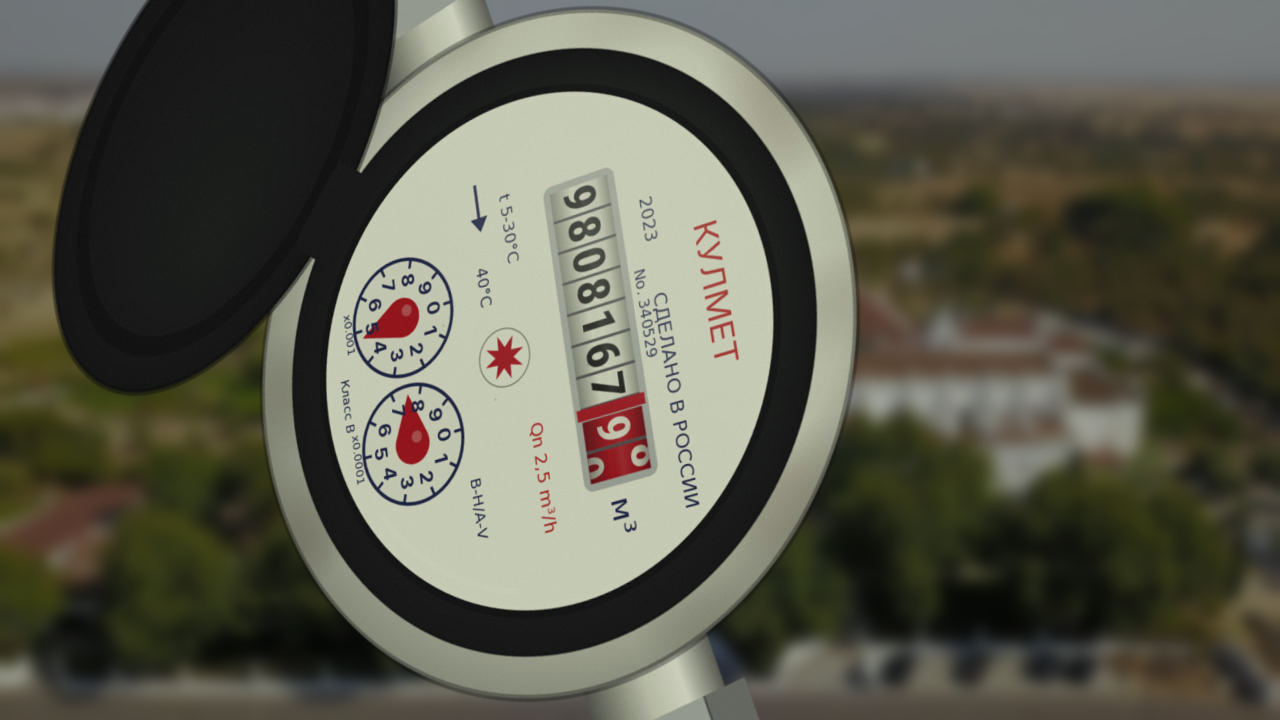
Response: 9808167.9847 m³
